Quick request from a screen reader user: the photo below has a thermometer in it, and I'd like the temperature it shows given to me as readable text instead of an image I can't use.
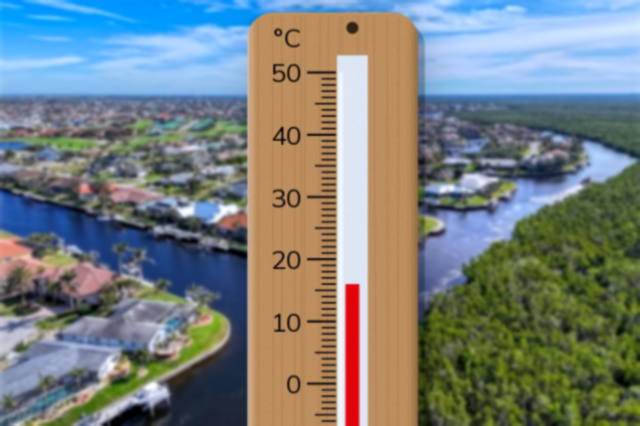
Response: 16 °C
